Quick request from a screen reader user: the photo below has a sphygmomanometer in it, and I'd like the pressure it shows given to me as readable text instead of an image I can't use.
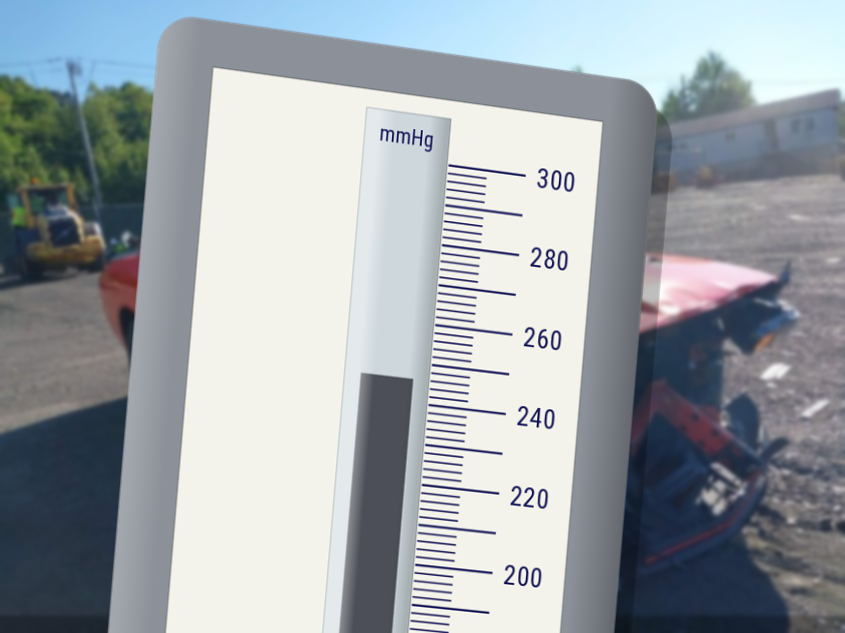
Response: 246 mmHg
